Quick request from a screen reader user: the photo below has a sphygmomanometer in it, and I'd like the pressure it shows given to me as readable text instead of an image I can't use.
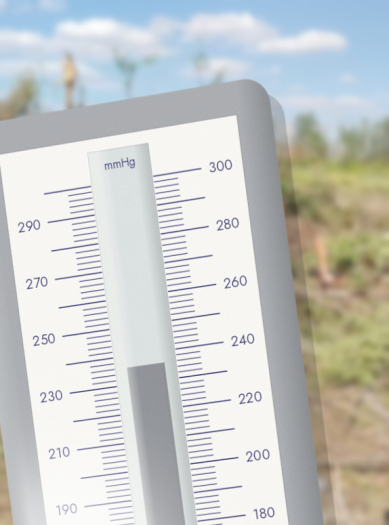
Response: 236 mmHg
